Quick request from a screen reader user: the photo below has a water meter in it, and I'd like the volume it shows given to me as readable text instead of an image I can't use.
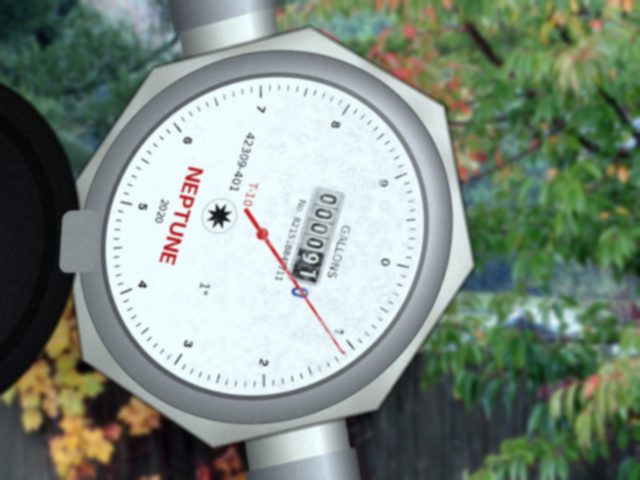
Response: 911.1 gal
